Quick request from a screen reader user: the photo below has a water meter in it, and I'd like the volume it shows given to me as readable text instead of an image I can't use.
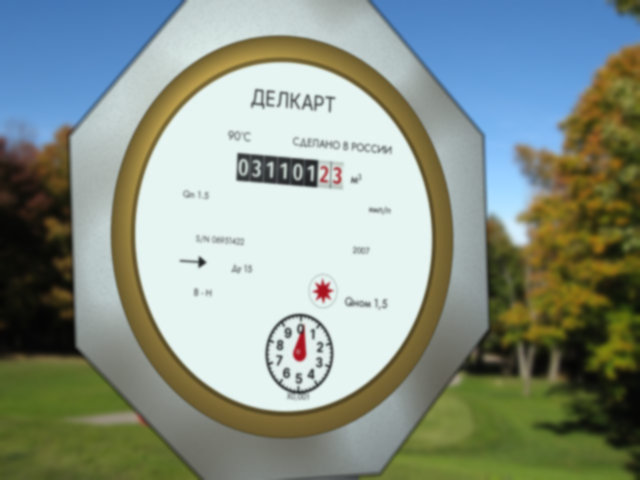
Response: 31101.230 m³
